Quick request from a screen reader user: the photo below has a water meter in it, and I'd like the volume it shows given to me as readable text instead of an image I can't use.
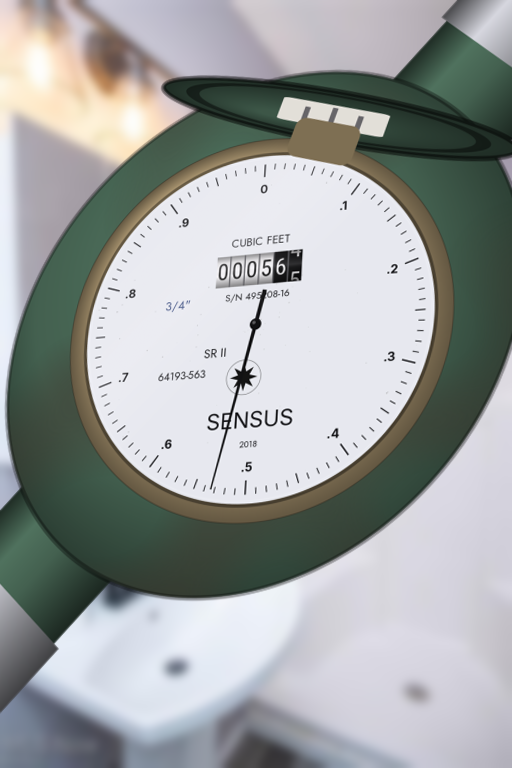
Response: 564.53 ft³
